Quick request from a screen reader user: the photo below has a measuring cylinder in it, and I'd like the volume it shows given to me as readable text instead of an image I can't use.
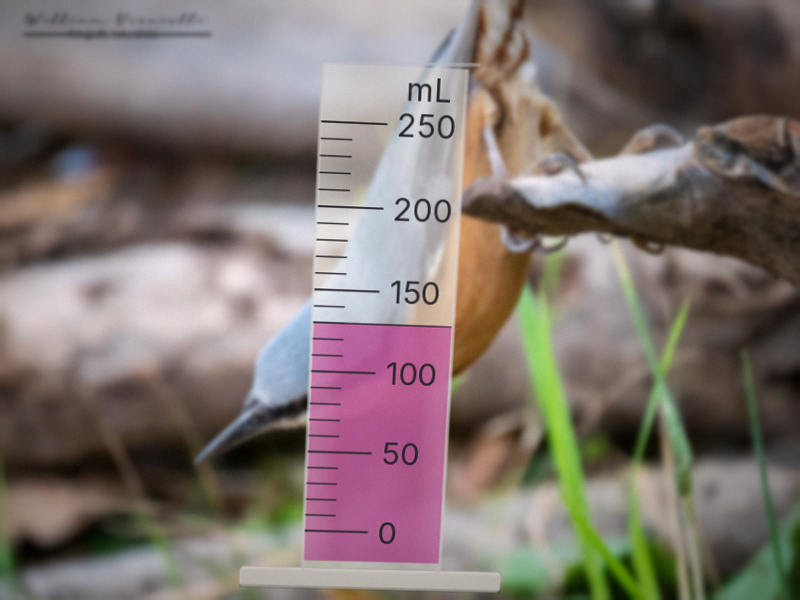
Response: 130 mL
